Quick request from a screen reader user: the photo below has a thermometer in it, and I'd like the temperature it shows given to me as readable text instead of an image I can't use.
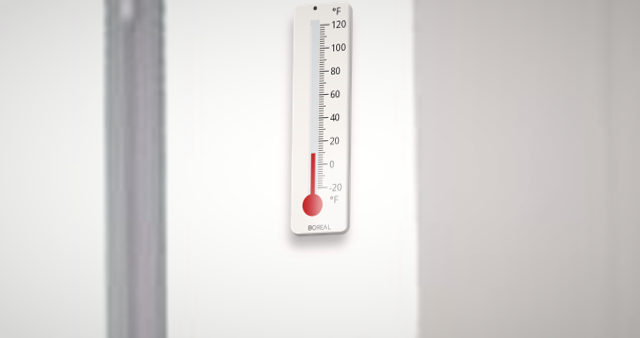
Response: 10 °F
